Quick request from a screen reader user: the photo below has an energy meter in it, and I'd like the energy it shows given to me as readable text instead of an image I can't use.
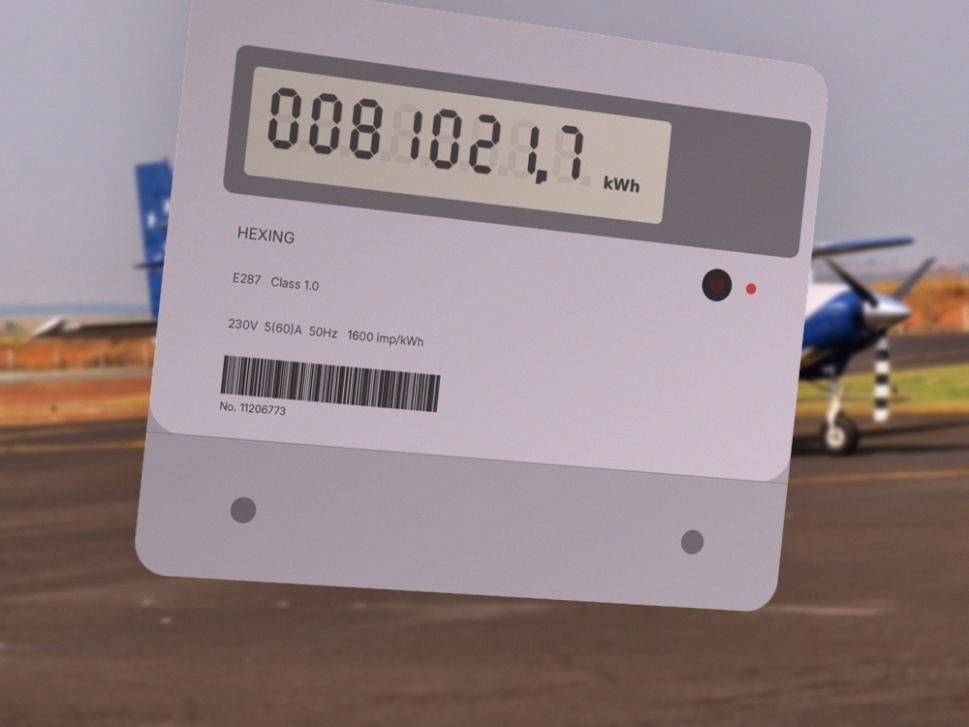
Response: 81021.7 kWh
